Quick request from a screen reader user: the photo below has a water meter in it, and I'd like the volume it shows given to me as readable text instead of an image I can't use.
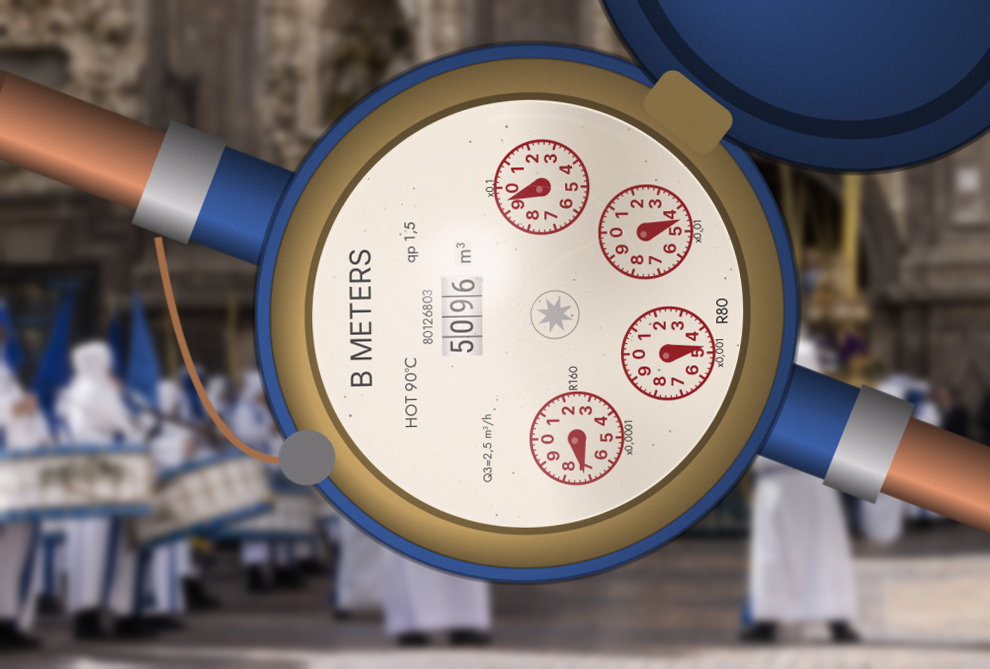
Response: 5095.9447 m³
